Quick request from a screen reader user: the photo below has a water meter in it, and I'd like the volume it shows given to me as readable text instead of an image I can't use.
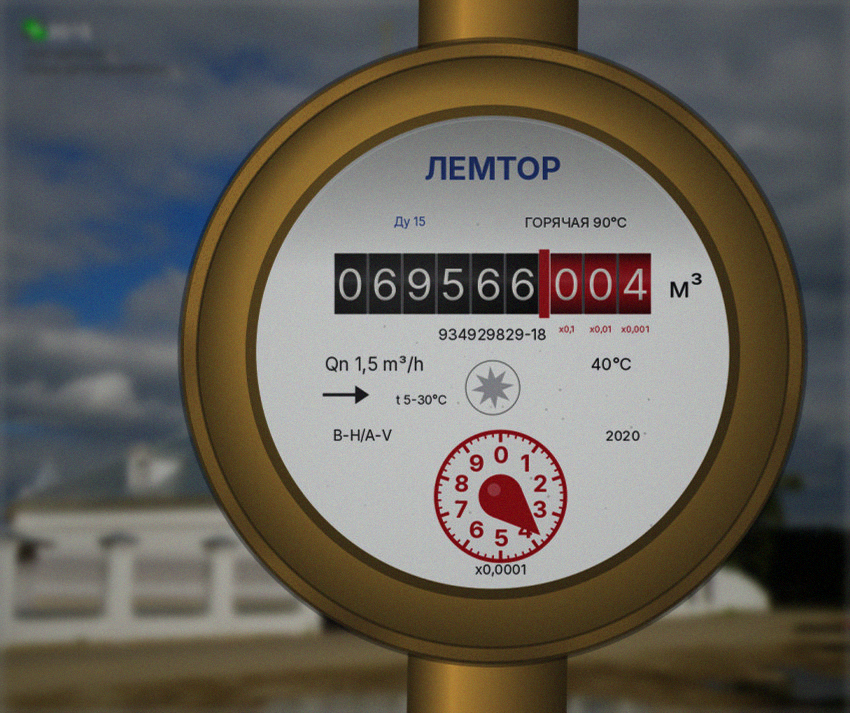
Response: 69566.0043 m³
